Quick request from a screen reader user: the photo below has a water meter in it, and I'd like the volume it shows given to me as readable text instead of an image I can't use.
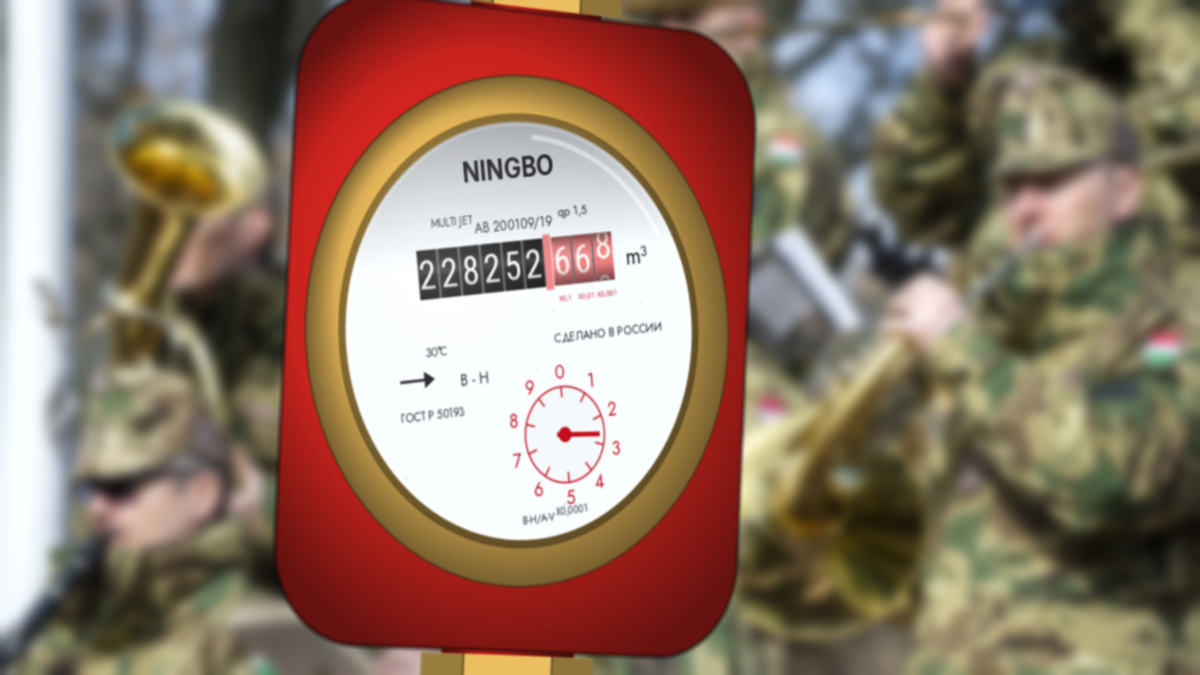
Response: 228252.6682 m³
